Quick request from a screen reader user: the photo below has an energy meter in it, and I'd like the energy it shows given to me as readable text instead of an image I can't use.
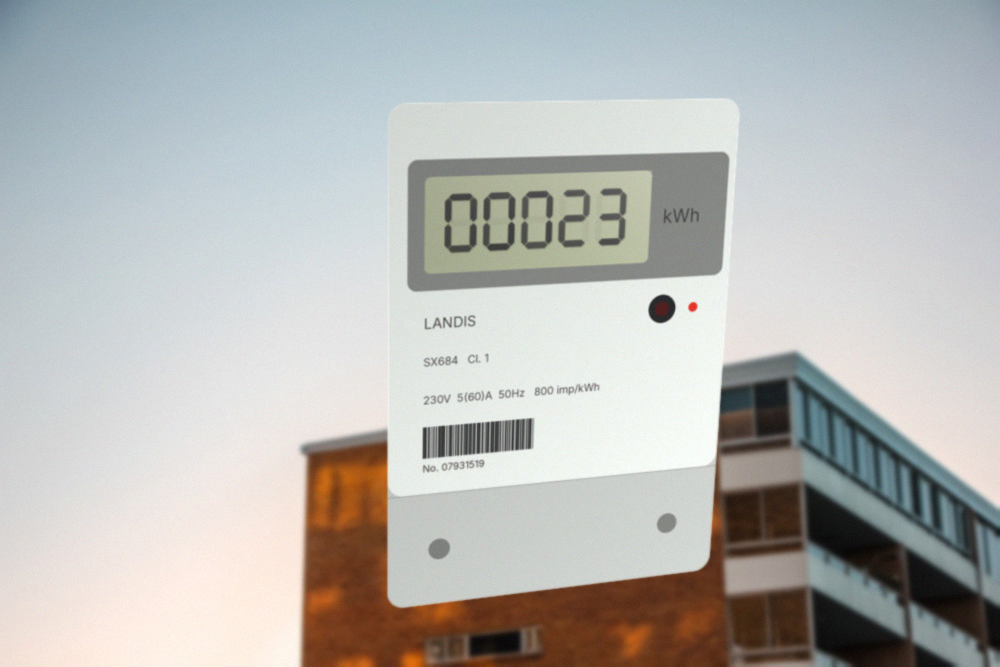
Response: 23 kWh
